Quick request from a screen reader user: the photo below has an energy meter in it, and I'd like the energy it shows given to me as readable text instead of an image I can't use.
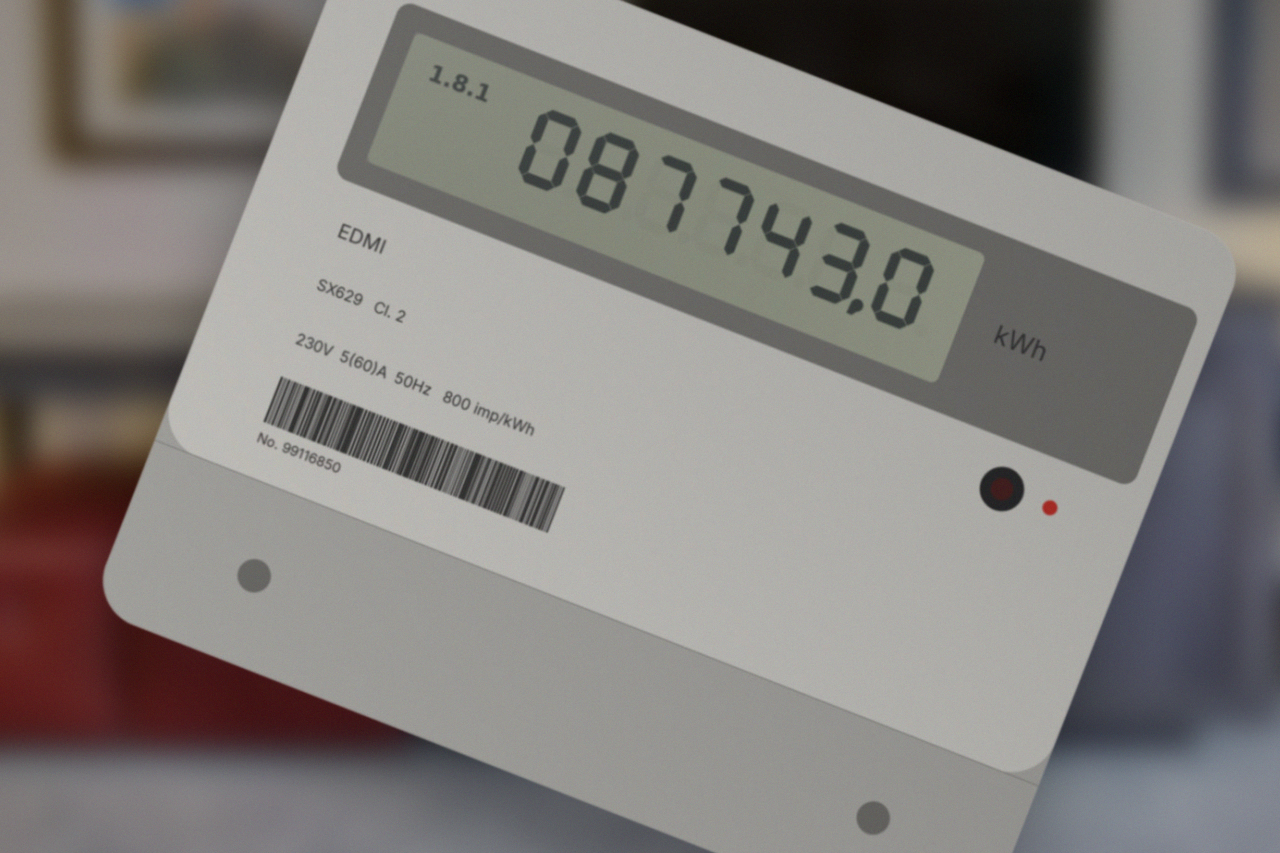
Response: 87743.0 kWh
